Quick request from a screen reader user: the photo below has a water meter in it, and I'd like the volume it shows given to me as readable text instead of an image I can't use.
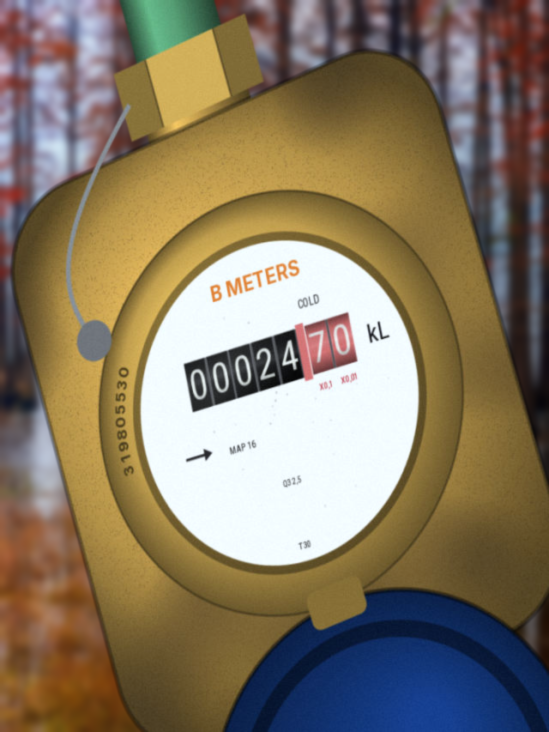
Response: 24.70 kL
